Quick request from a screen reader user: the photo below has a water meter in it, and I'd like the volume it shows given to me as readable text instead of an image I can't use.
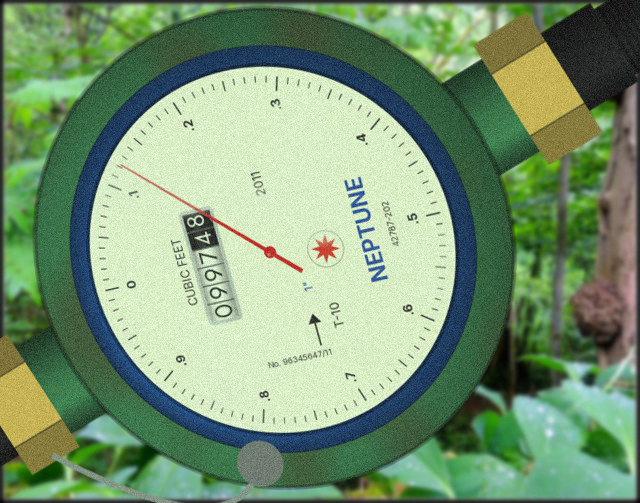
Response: 99748.12 ft³
